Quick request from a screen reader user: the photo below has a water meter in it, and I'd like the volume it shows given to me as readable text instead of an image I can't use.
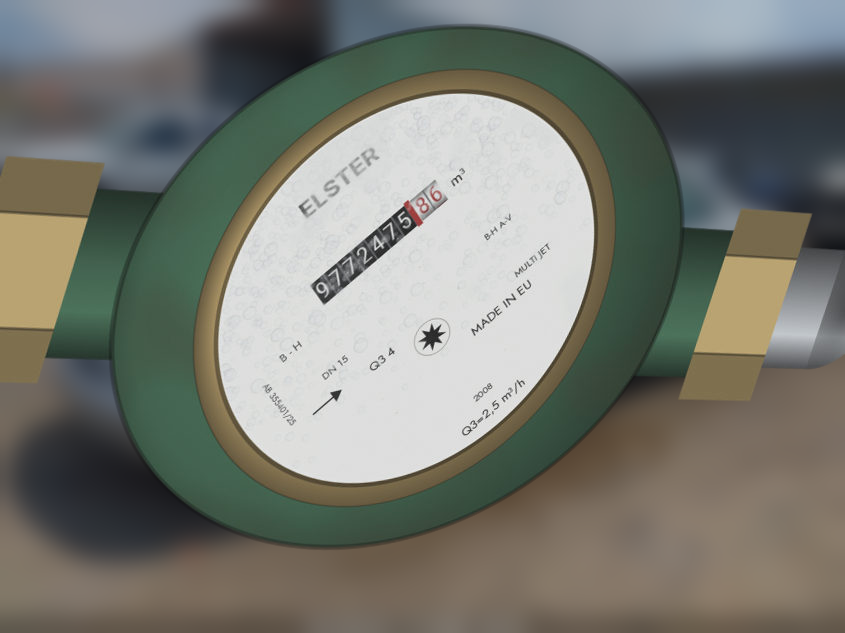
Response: 9772475.86 m³
